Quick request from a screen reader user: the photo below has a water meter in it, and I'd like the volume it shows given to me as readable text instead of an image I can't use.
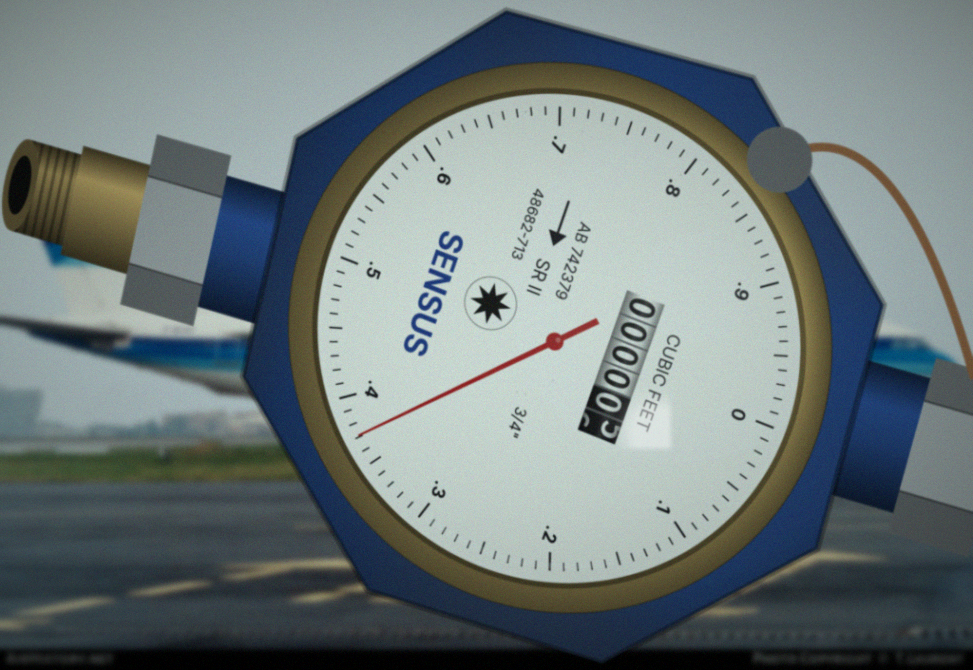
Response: 5.37 ft³
